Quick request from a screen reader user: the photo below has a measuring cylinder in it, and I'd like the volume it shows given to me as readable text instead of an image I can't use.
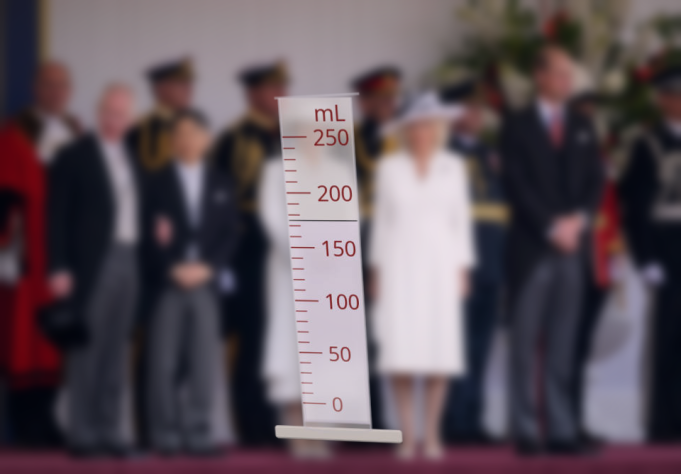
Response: 175 mL
